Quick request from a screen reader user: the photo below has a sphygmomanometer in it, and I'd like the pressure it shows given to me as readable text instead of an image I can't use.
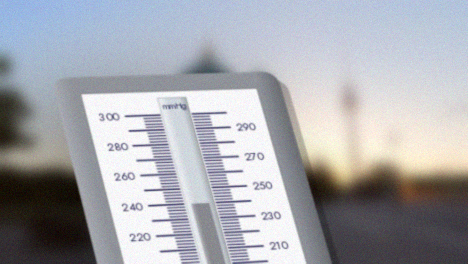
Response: 240 mmHg
